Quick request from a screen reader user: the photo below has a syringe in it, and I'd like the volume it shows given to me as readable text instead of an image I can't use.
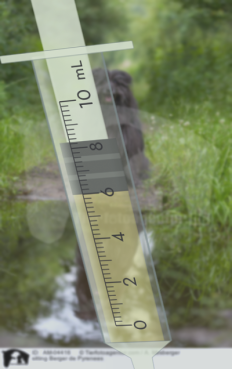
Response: 6 mL
